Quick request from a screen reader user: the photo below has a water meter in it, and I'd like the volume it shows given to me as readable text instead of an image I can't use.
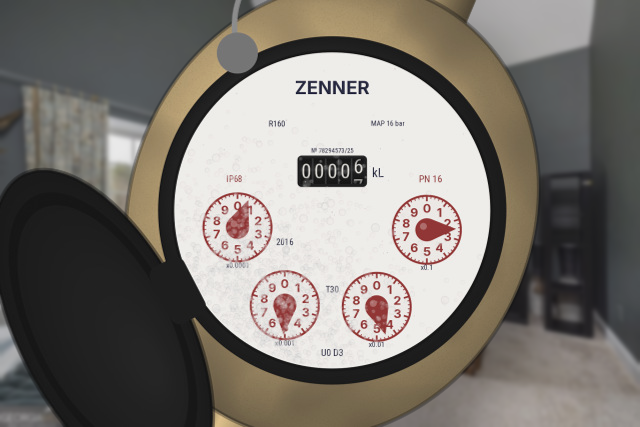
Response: 6.2450 kL
